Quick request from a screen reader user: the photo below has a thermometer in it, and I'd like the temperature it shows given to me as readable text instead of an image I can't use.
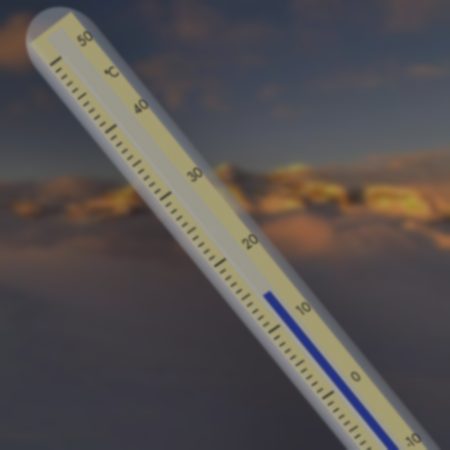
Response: 14 °C
